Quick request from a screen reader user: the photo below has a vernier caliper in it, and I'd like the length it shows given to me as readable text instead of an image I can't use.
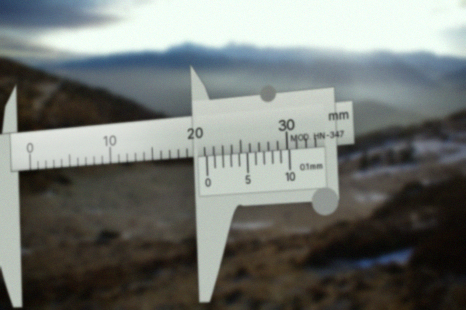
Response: 21.2 mm
